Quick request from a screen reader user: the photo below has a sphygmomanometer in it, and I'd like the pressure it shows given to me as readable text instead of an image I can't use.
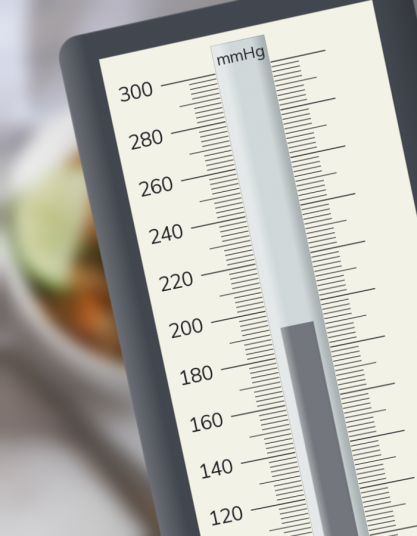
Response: 192 mmHg
